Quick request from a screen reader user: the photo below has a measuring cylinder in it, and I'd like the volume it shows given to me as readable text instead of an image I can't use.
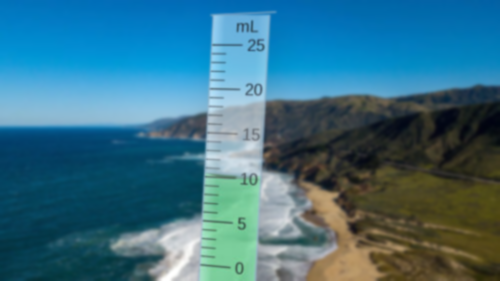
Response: 10 mL
